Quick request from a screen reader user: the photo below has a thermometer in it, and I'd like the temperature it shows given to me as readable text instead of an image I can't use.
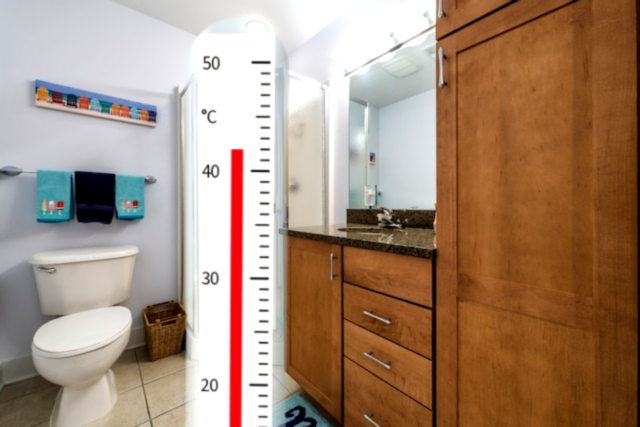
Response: 42 °C
